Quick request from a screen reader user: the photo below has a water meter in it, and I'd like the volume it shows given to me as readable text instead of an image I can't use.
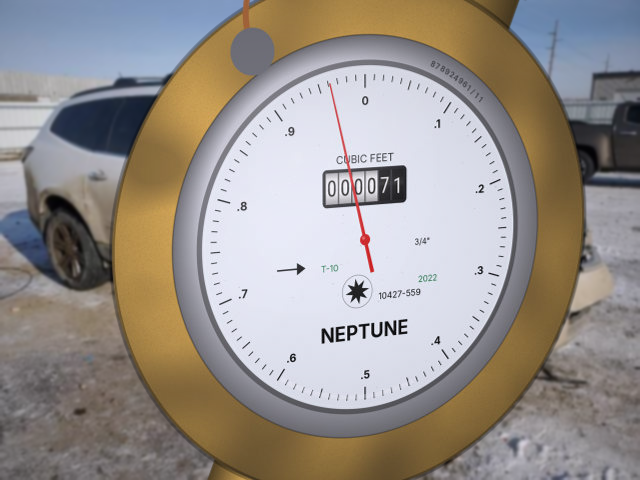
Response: 70.96 ft³
